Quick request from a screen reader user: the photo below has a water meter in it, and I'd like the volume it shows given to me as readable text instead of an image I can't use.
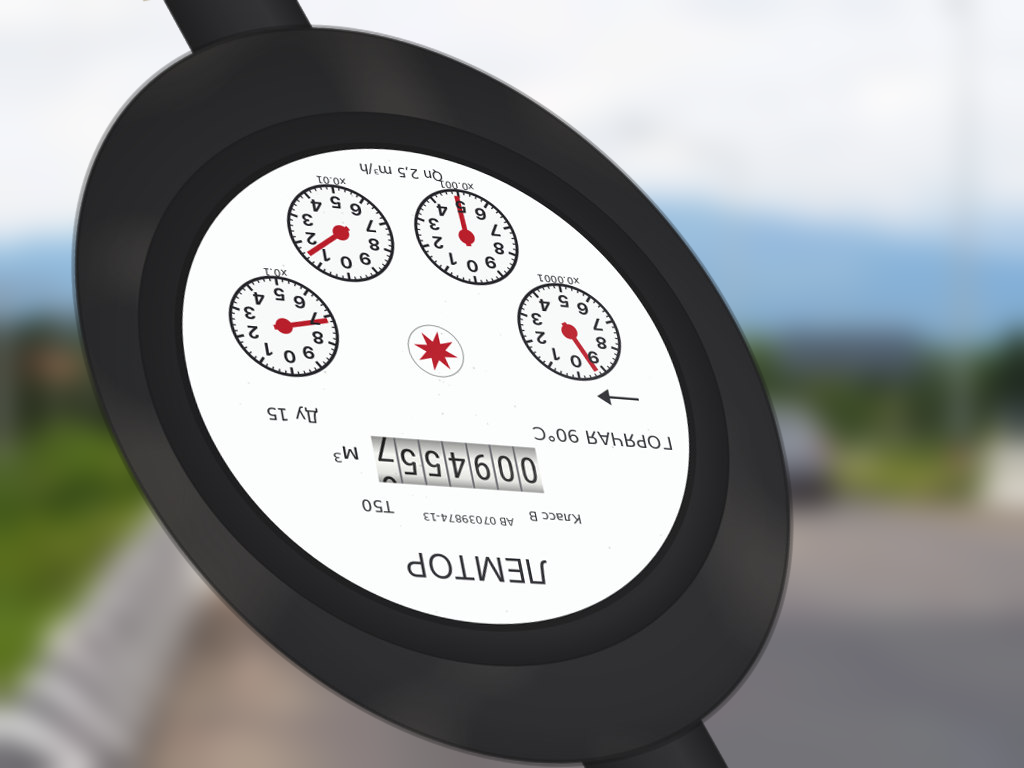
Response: 94556.7149 m³
